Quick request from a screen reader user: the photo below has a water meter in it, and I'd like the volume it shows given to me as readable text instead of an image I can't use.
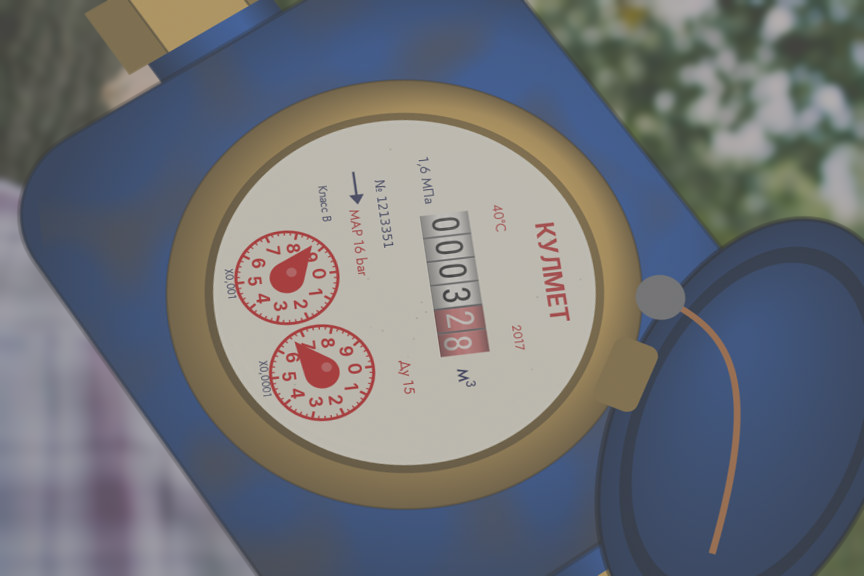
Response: 3.2786 m³
